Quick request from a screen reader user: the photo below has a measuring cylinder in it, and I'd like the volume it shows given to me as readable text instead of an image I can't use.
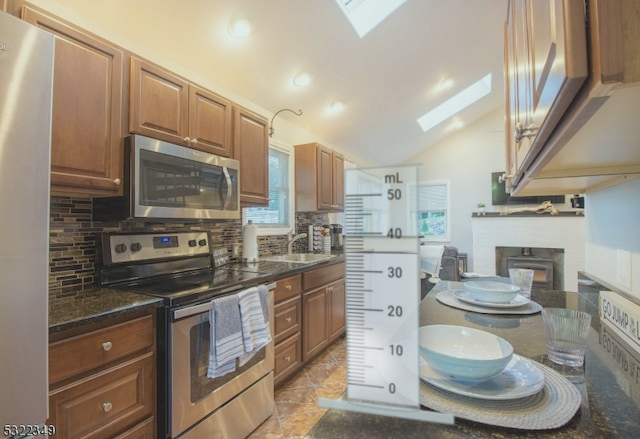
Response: 35 mL
